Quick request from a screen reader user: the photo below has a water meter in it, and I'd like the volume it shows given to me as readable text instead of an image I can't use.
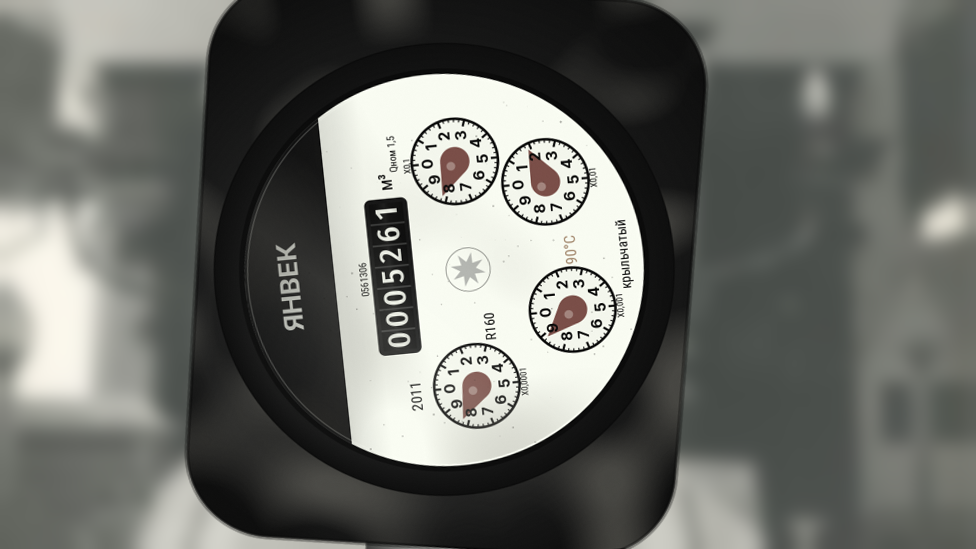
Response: 5261.8188 m³
